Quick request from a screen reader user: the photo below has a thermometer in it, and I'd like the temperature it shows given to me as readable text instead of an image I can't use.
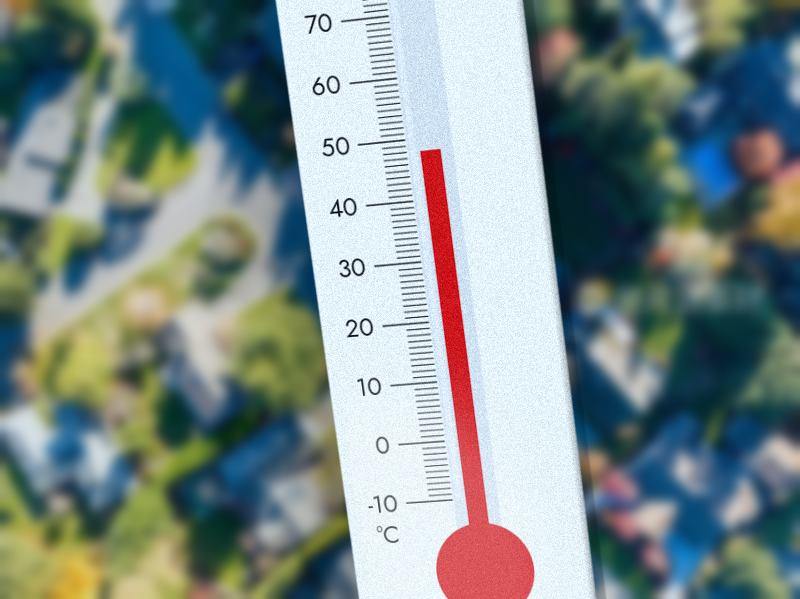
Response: 48 °C
